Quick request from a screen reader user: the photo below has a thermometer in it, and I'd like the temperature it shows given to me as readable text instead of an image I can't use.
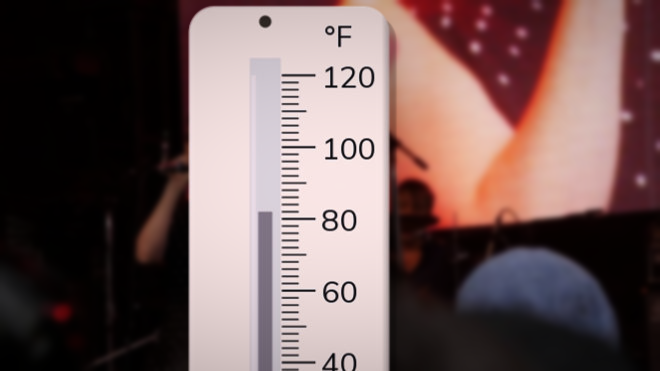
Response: 82 °F
